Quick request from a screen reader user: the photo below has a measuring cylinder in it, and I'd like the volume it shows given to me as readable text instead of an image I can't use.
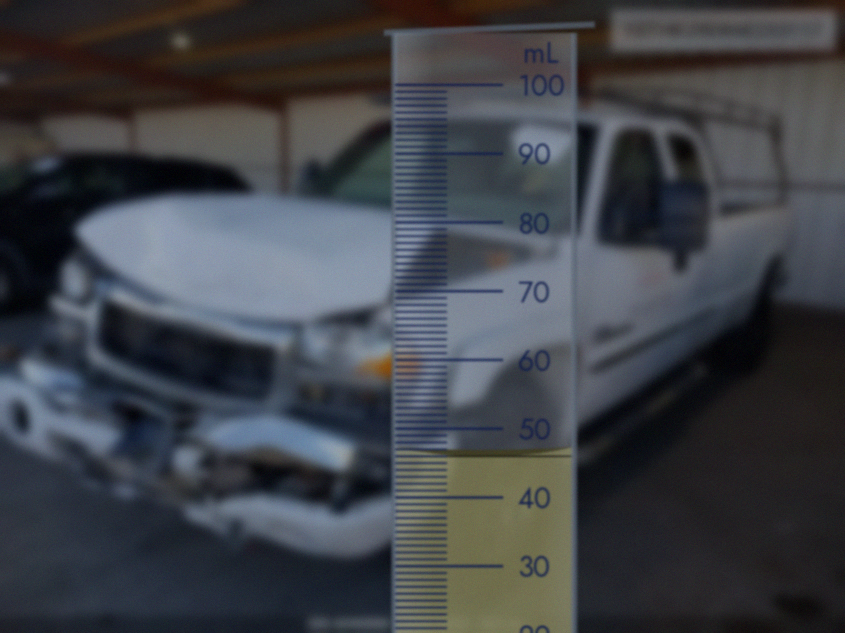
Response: 46 mL
